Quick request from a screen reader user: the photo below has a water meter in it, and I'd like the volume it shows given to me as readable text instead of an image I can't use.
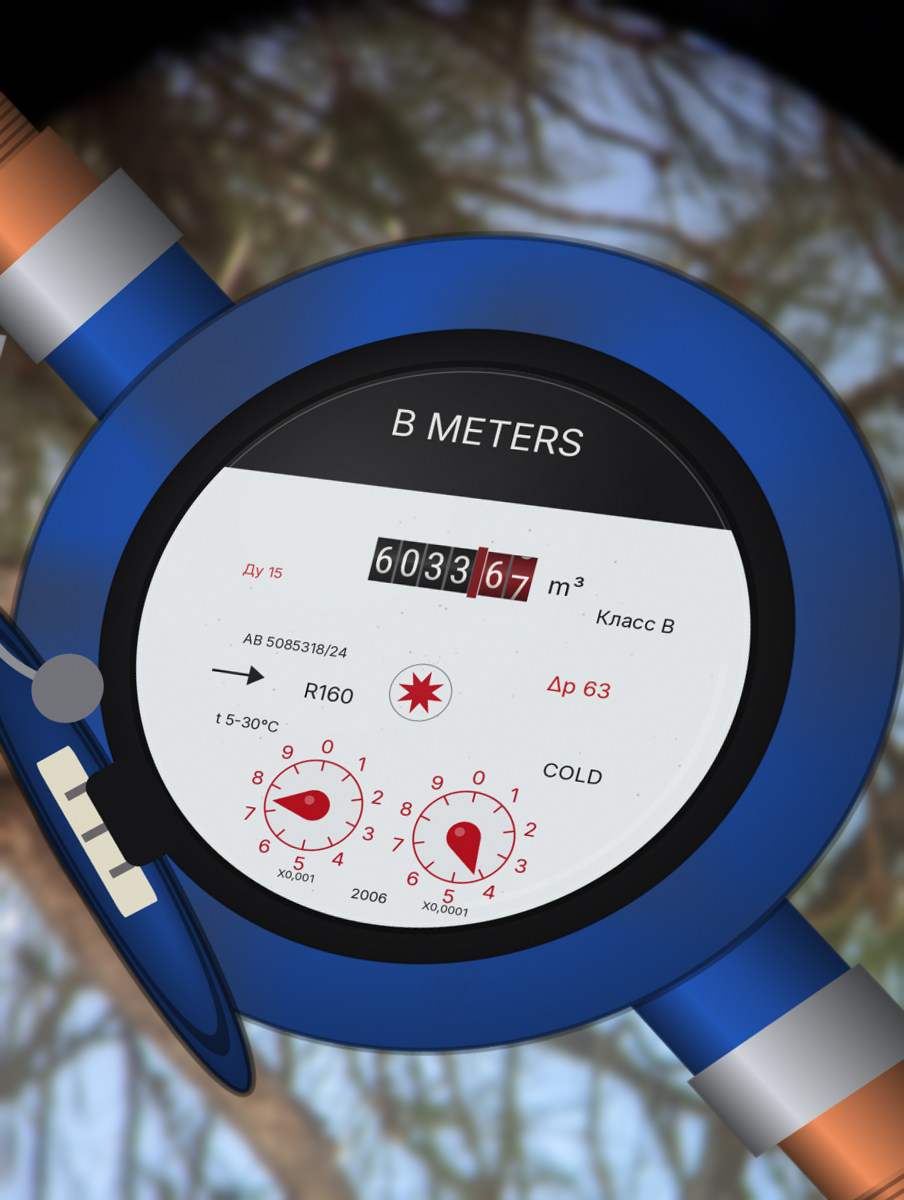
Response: 6033.6674 m³
